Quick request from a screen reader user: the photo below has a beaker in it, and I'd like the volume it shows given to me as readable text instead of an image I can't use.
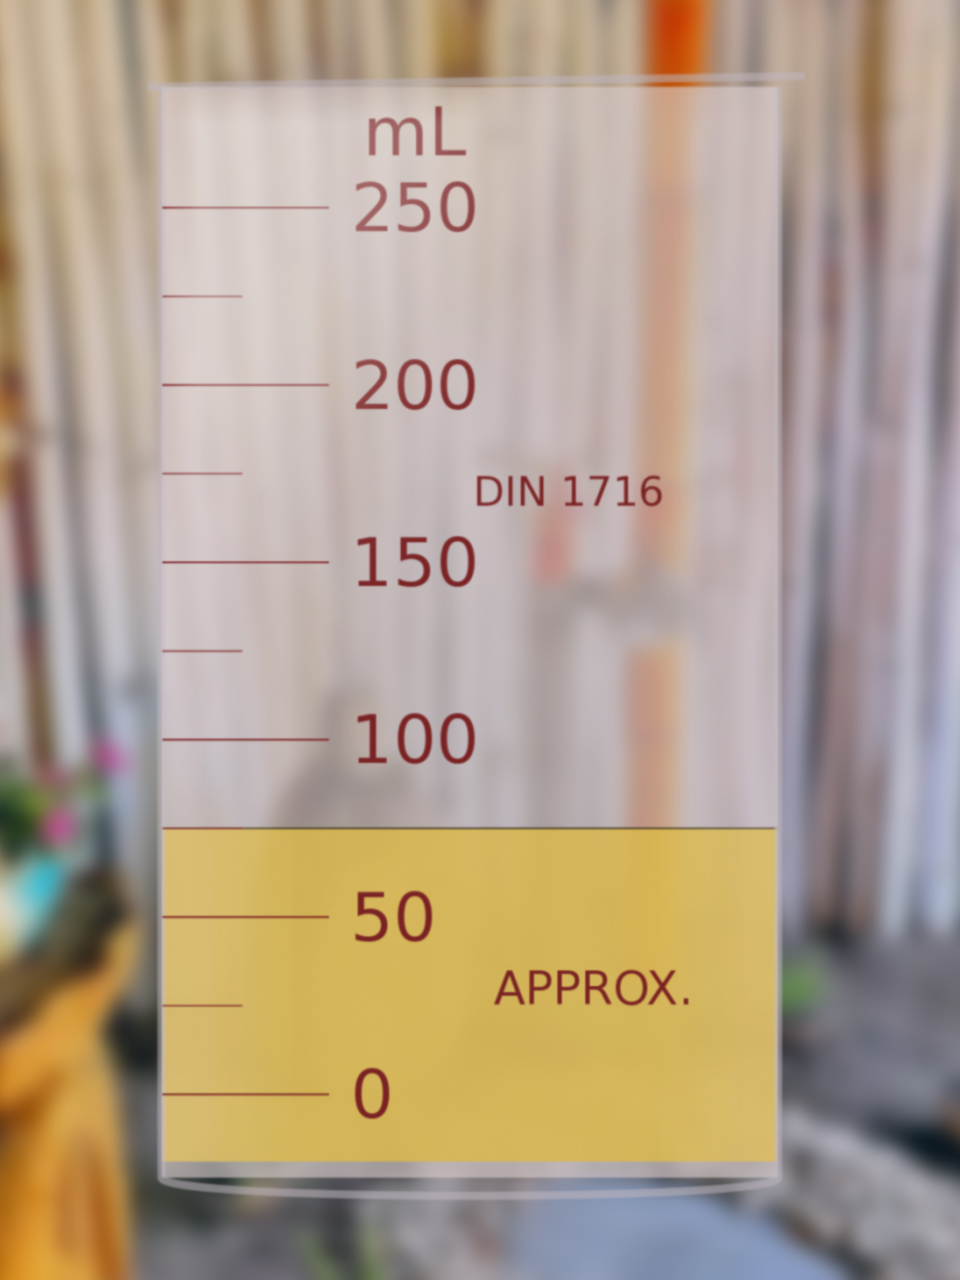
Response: 75 mL
